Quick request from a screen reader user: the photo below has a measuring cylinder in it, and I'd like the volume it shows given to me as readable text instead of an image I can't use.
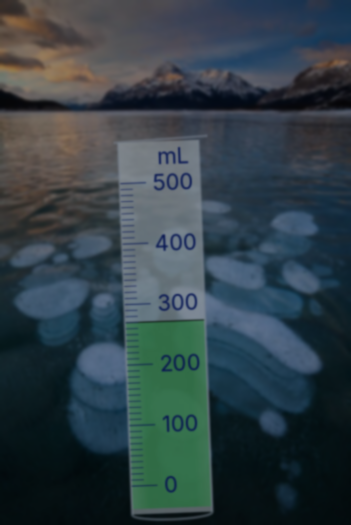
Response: 270 mL
